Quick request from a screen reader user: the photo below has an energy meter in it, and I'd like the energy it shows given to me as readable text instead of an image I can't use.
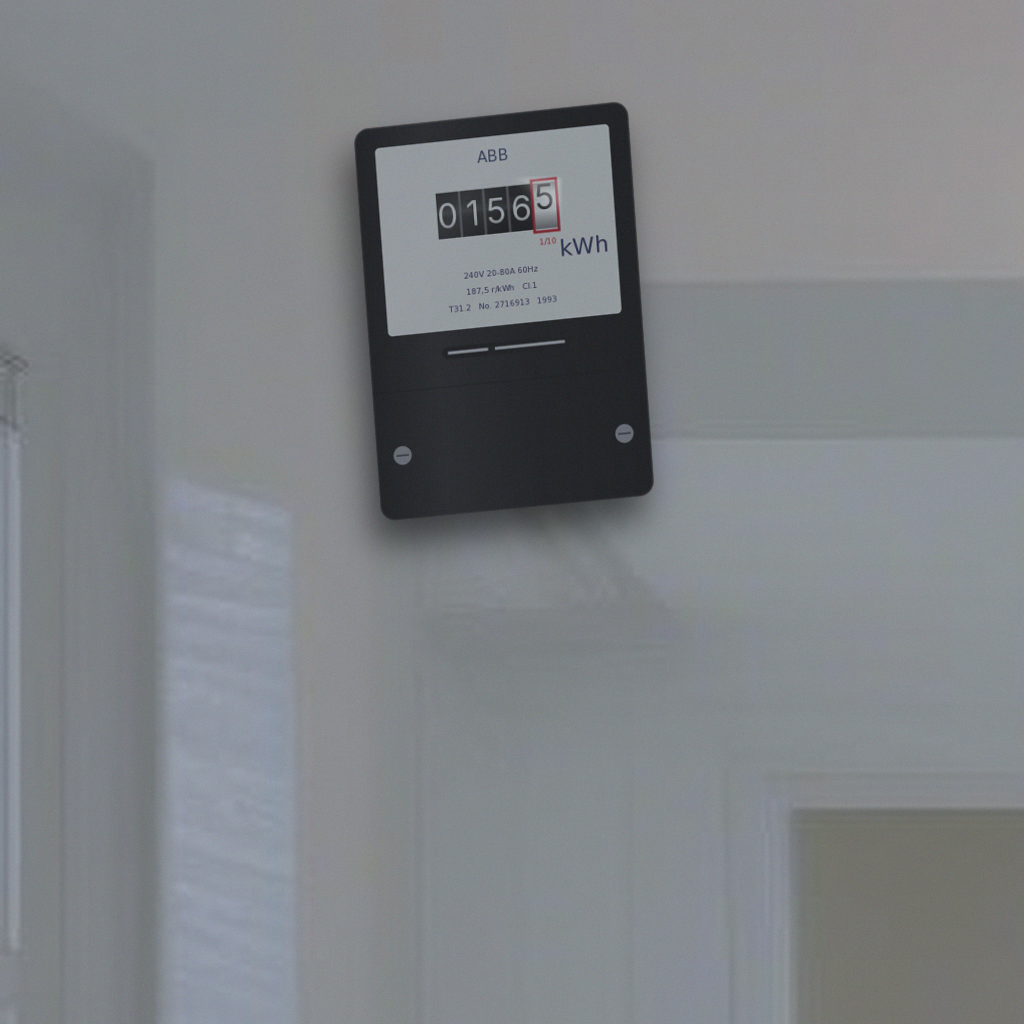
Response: 156.5 kWh
